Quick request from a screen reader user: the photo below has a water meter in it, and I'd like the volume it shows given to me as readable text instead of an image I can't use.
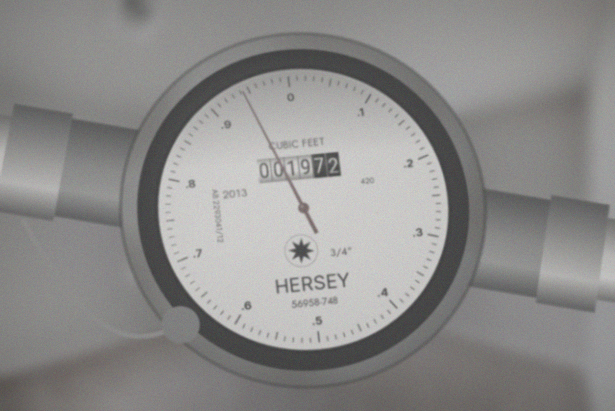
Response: 1971.94 ft³
